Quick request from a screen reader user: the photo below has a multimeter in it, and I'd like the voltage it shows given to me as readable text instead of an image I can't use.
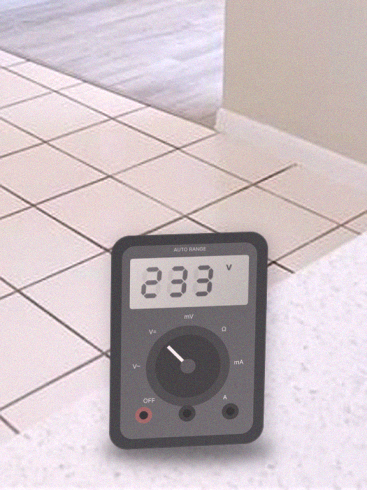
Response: 233 V
